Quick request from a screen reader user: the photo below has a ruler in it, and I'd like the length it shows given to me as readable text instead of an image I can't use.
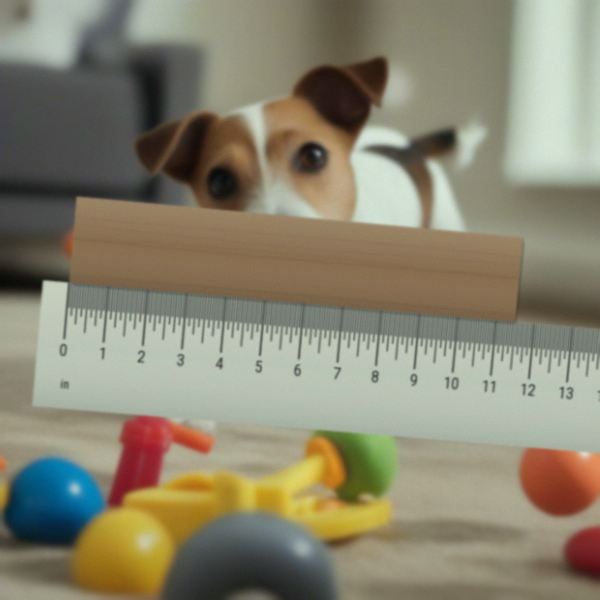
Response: 11.5 in
